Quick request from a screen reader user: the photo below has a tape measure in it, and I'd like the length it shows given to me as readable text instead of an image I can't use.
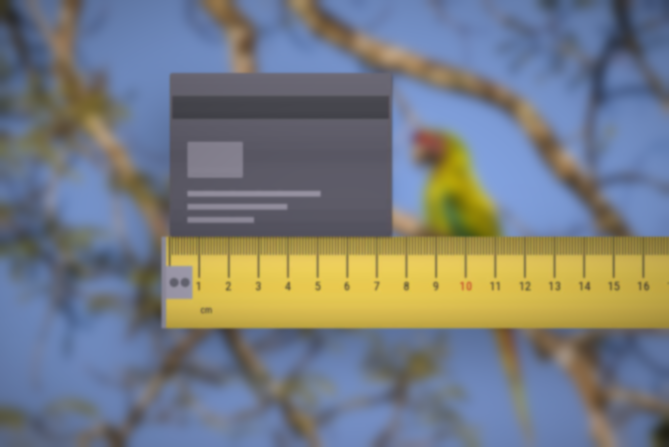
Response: 7.5 cm
